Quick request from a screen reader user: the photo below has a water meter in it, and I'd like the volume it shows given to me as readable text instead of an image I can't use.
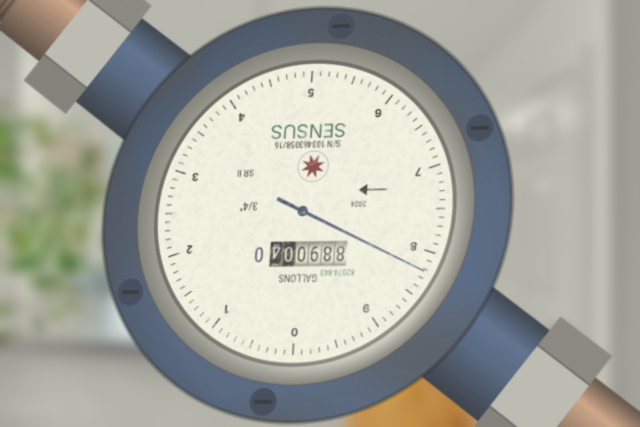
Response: 8890038.2 gal
